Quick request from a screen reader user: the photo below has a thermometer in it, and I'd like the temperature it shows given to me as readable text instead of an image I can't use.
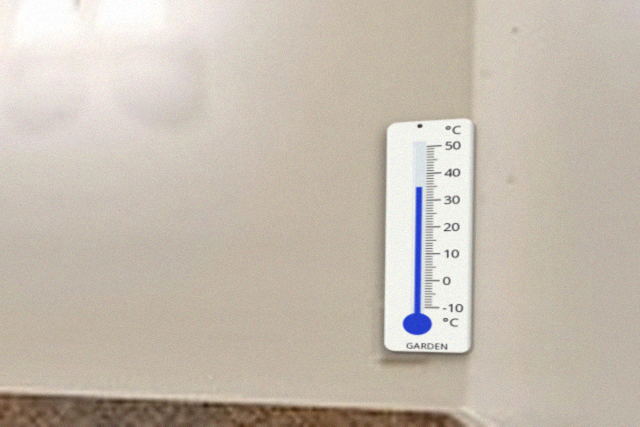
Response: 35 °C
